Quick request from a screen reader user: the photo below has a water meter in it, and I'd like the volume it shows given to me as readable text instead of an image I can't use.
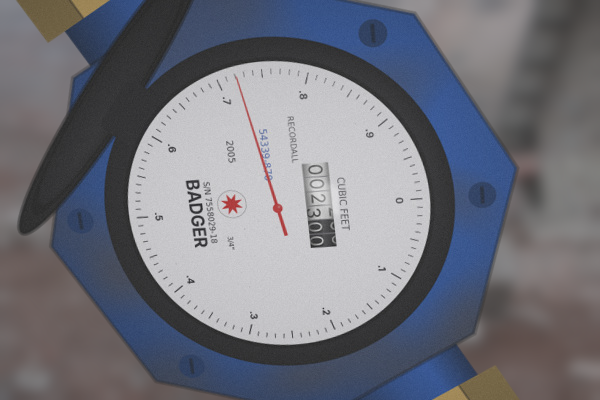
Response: 2299.72 ft³
